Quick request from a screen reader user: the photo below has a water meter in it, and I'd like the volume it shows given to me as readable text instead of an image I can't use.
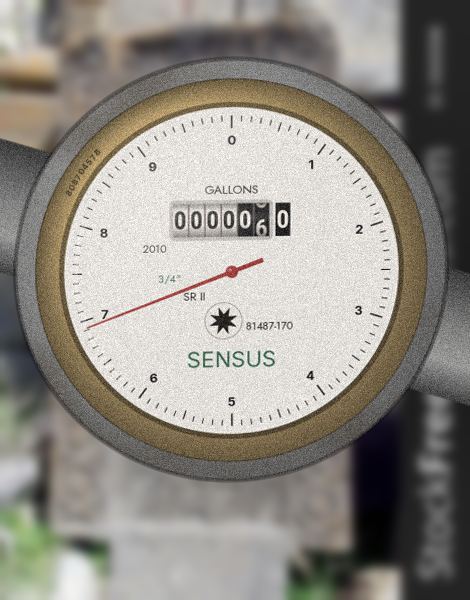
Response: 56.9 gal
